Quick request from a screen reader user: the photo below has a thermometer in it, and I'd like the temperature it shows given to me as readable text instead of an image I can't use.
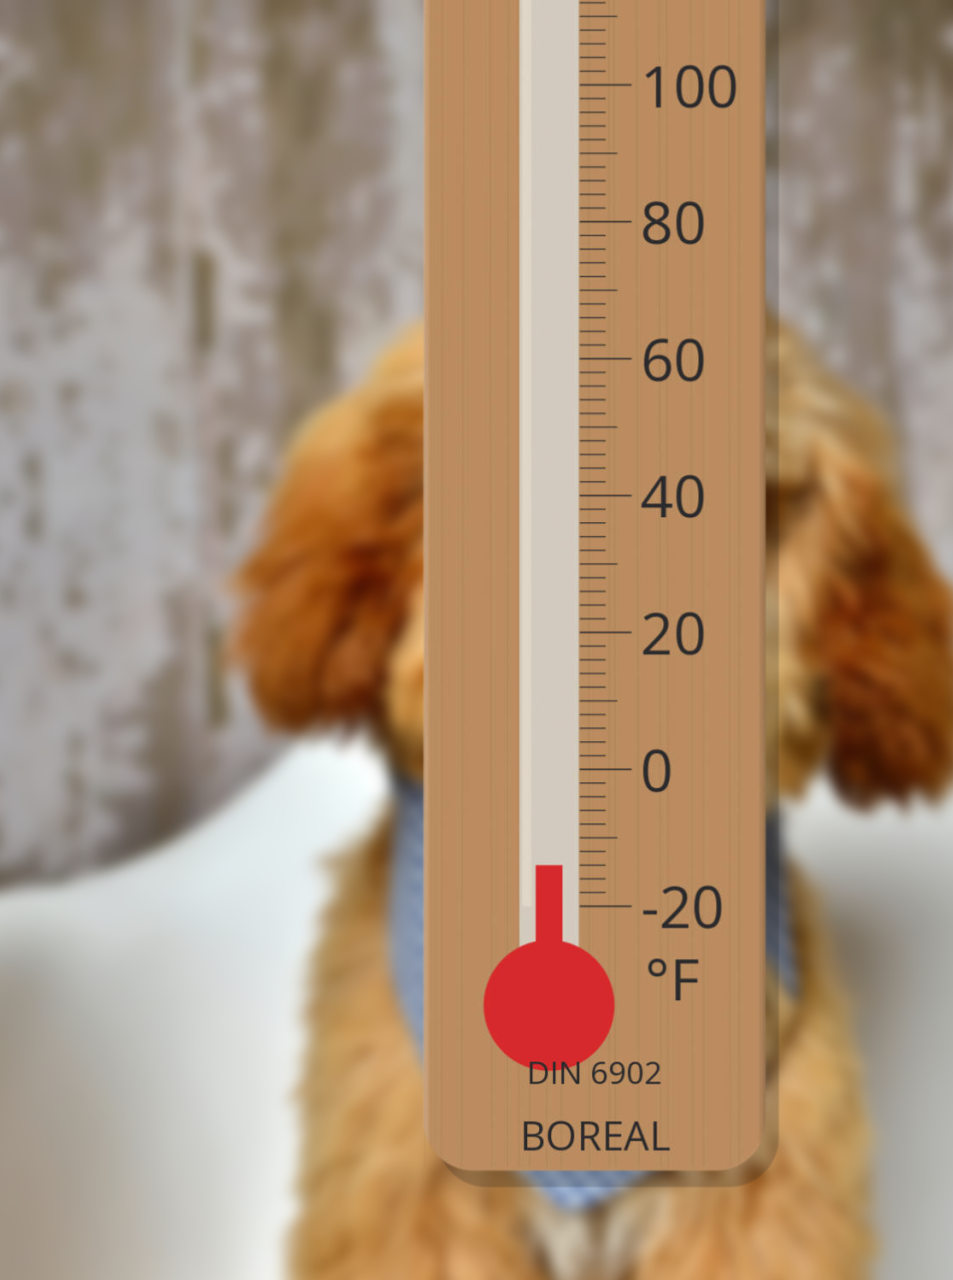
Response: -14 °F
